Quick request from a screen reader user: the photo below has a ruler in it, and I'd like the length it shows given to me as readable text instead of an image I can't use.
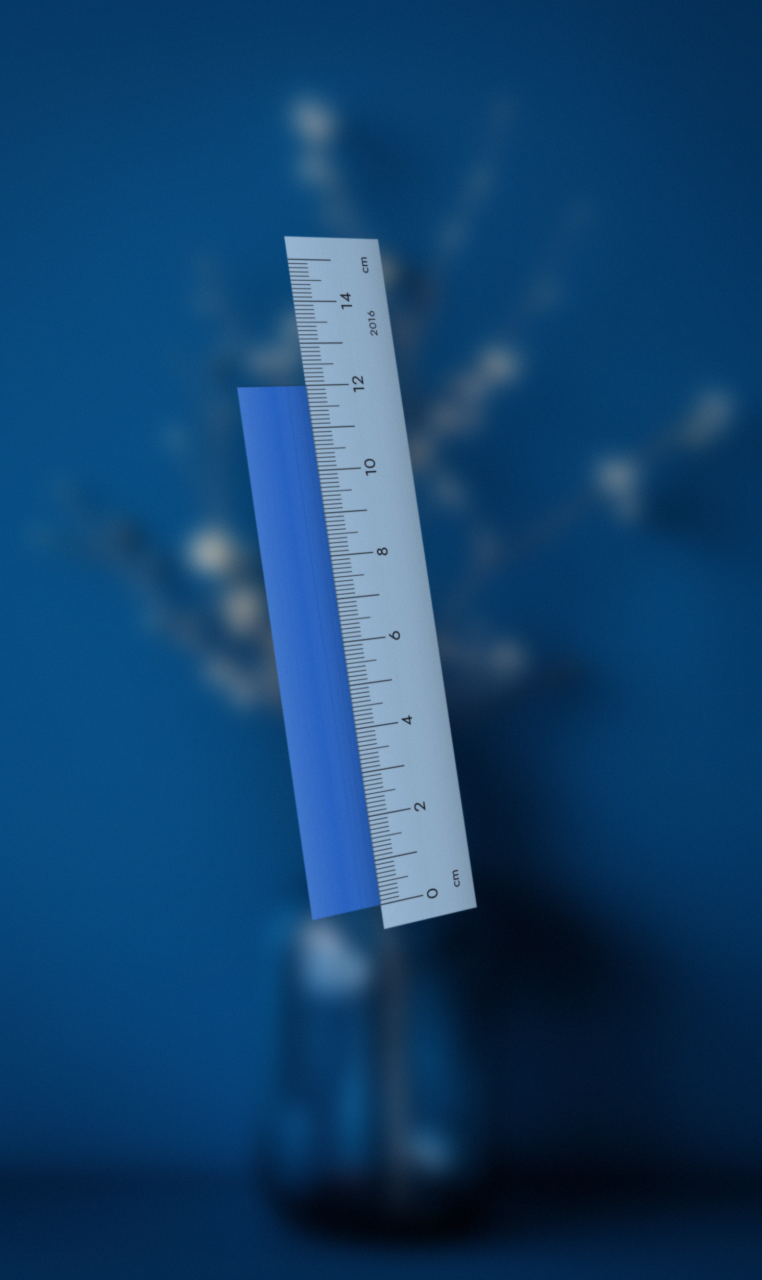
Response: 12 cm
